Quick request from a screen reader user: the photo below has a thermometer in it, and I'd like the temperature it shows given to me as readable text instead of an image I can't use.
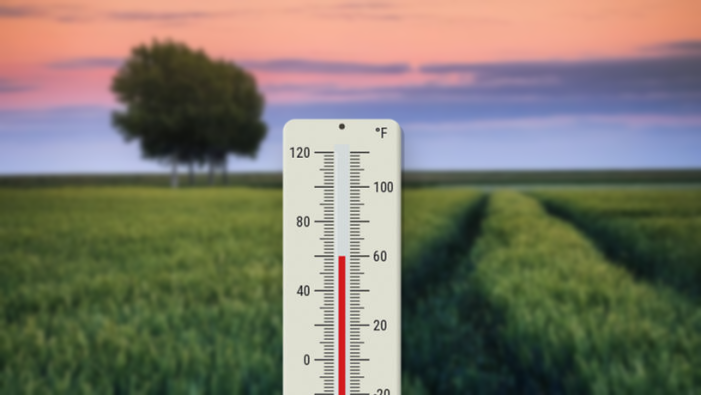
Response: 60 °F
